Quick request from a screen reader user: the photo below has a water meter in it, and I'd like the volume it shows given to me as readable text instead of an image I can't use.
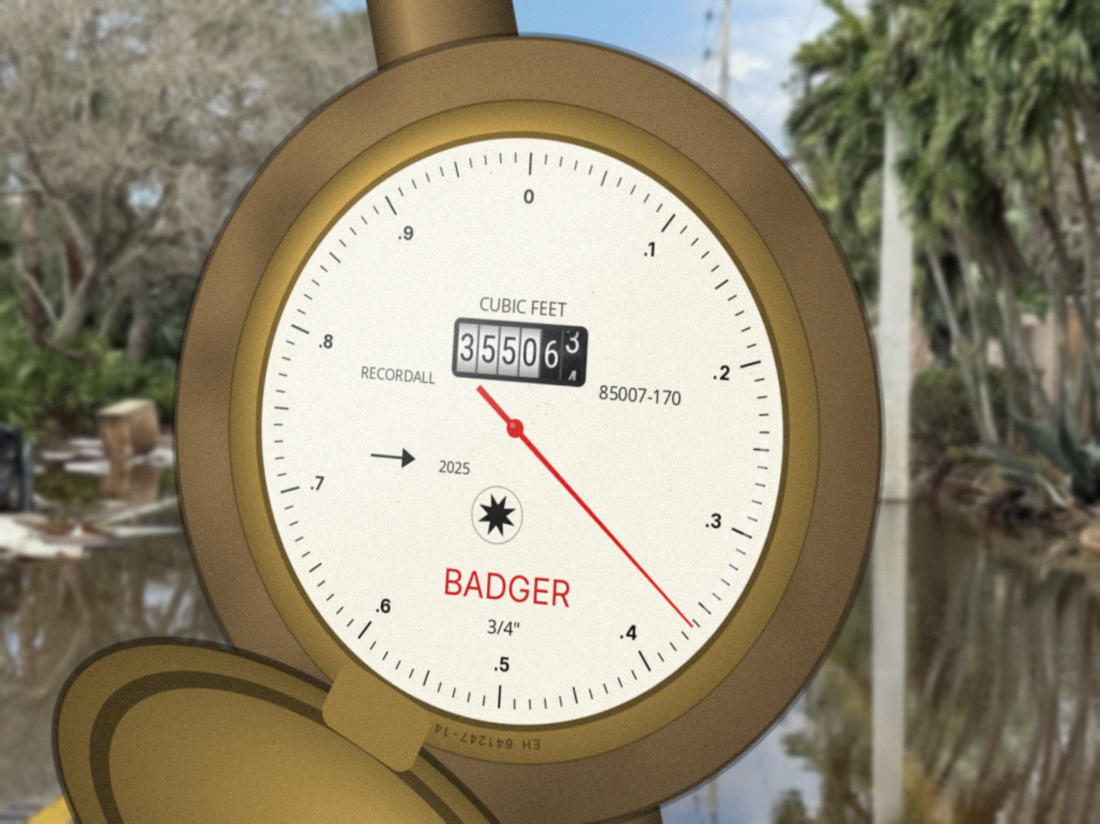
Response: 355063.36 ft³
